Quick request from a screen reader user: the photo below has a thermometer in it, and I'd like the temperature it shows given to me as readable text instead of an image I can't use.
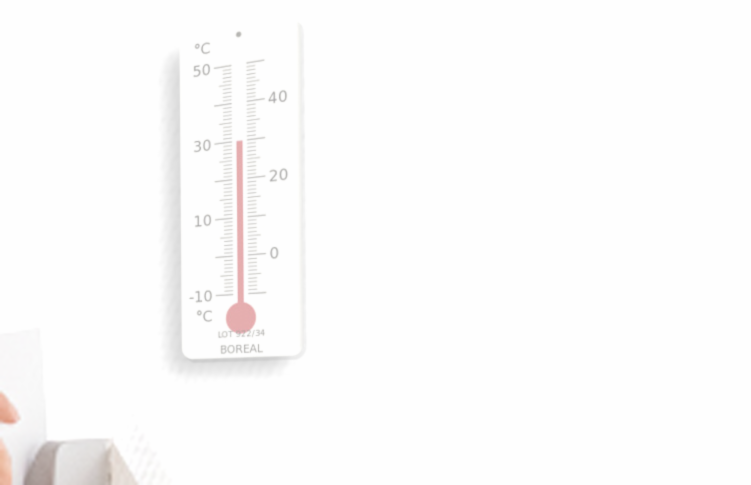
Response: 30 °C
